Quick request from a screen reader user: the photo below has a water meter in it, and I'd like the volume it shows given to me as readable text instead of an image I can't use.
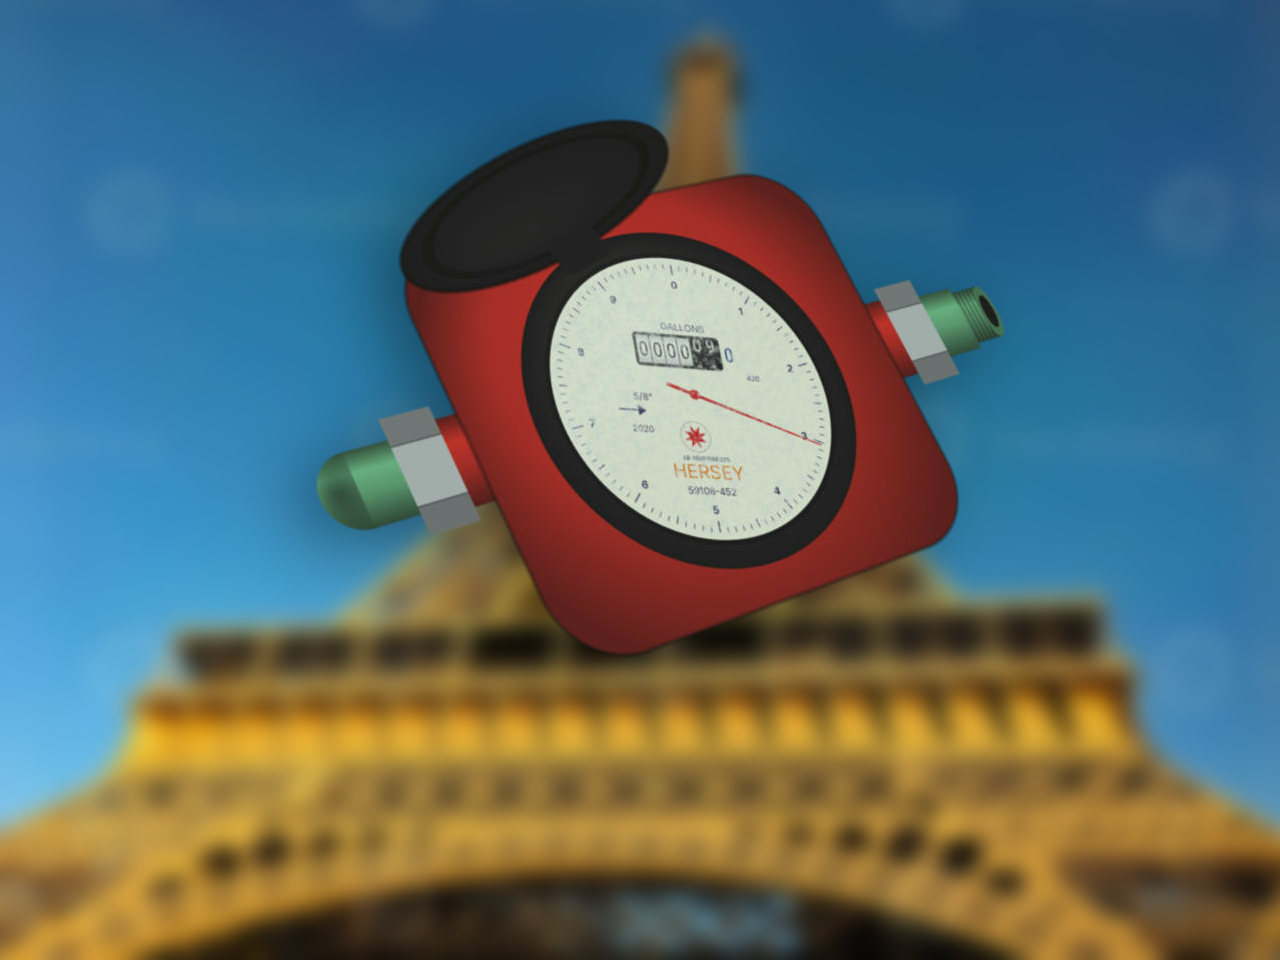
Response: 93.0 gal
